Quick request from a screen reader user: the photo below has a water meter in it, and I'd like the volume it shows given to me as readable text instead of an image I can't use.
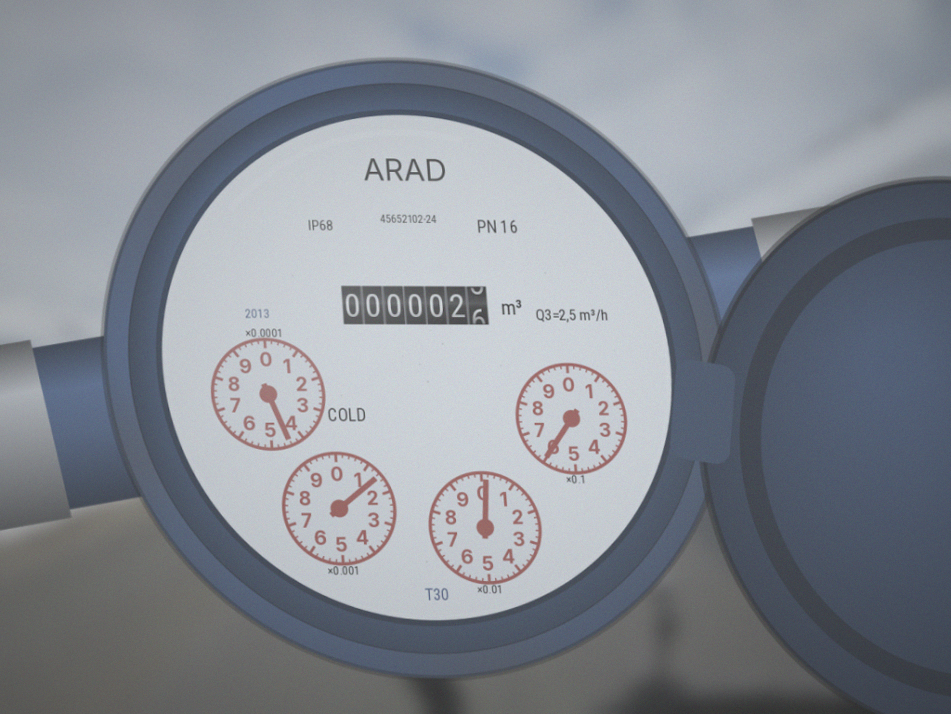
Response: 25.6014 m³
